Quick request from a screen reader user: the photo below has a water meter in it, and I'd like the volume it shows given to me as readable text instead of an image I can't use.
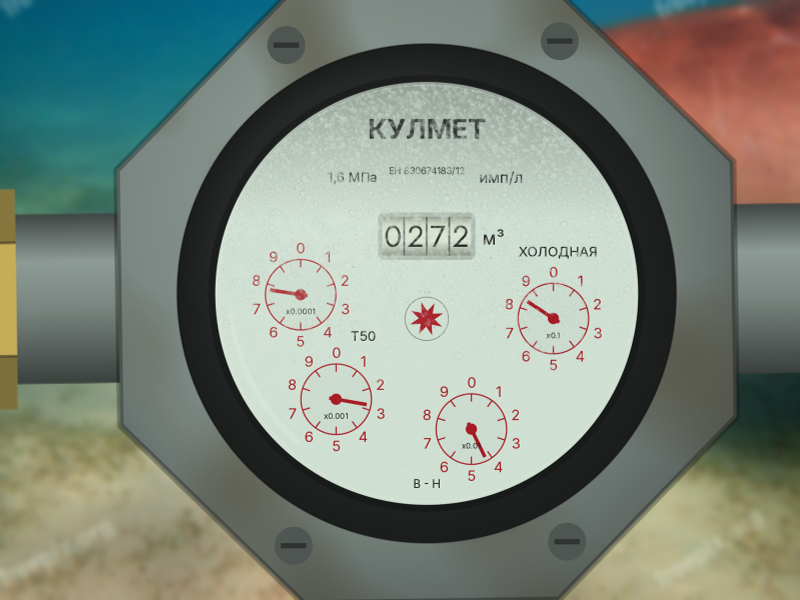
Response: 272.8427 m³
